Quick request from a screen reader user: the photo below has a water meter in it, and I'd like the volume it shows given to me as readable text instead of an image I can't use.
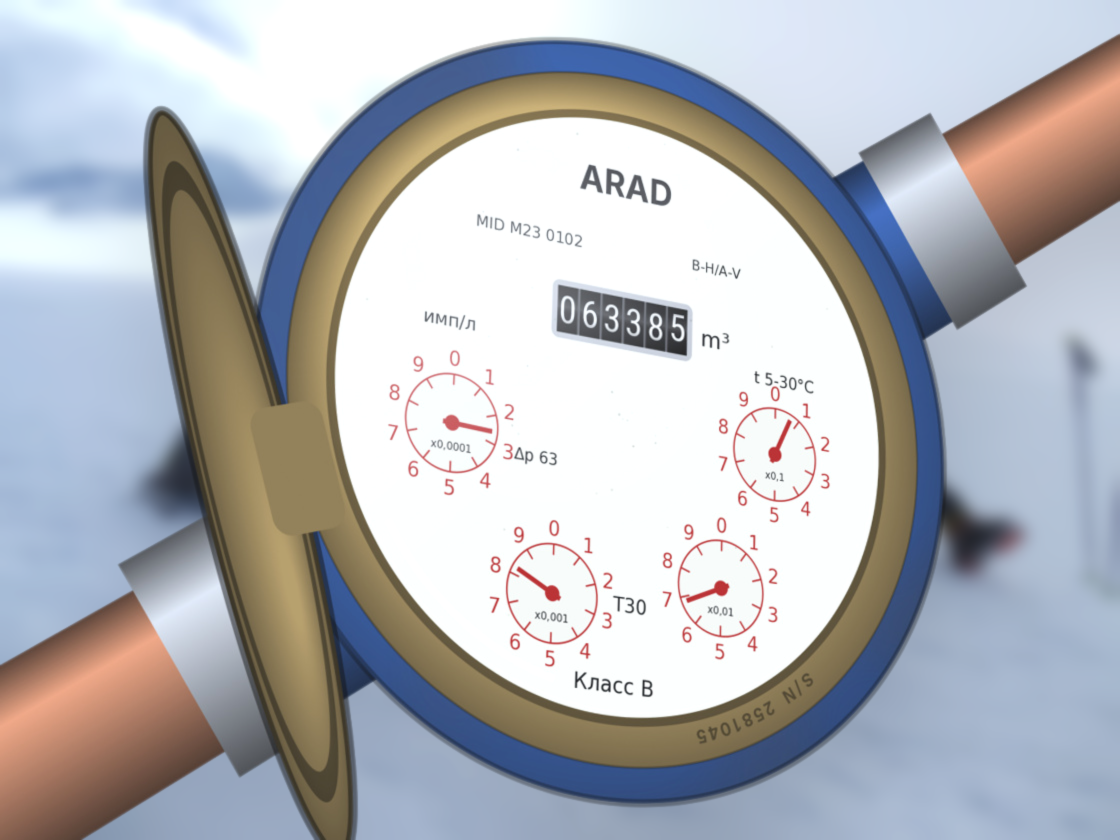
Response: 63385.0682 m³
